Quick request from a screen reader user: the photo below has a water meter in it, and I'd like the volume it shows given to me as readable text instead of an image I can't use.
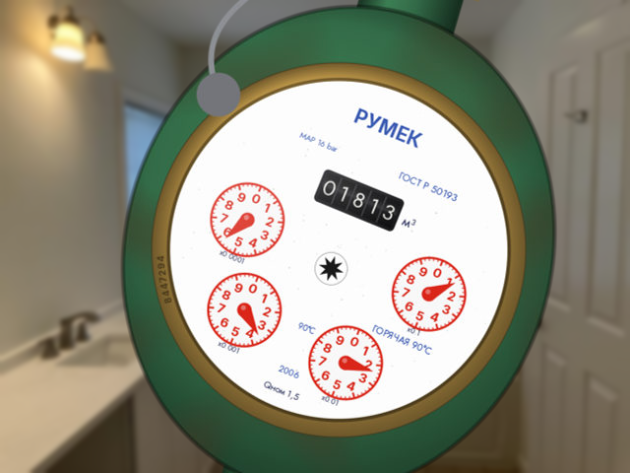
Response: 1813.1235 m³
